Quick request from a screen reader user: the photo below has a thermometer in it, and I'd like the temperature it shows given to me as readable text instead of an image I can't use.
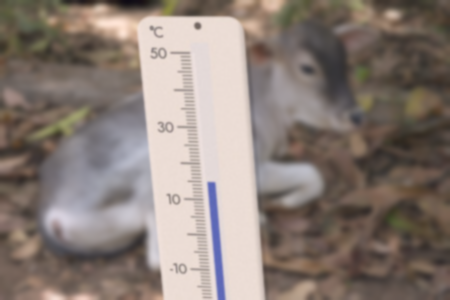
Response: 15 °C
